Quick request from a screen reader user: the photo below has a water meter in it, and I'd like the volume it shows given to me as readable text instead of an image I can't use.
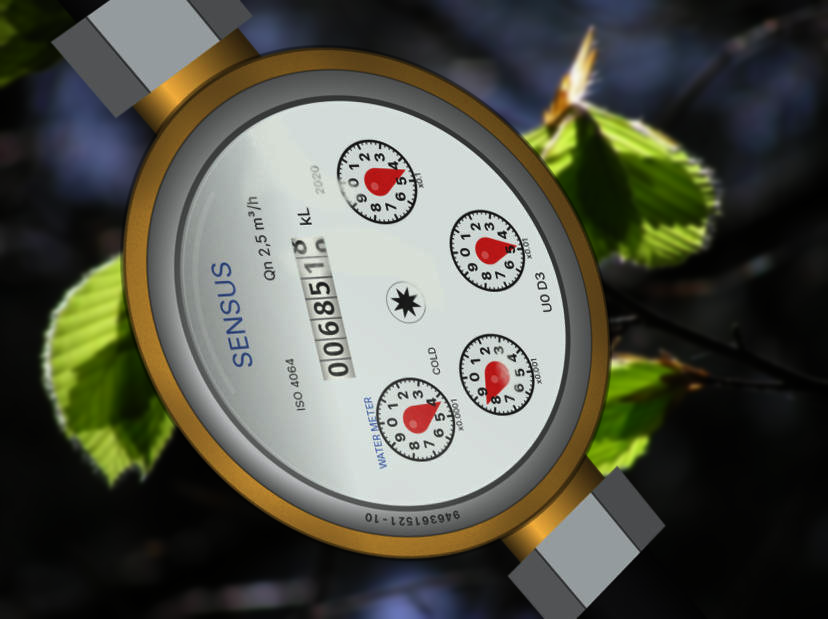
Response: 68518.4484 kL
